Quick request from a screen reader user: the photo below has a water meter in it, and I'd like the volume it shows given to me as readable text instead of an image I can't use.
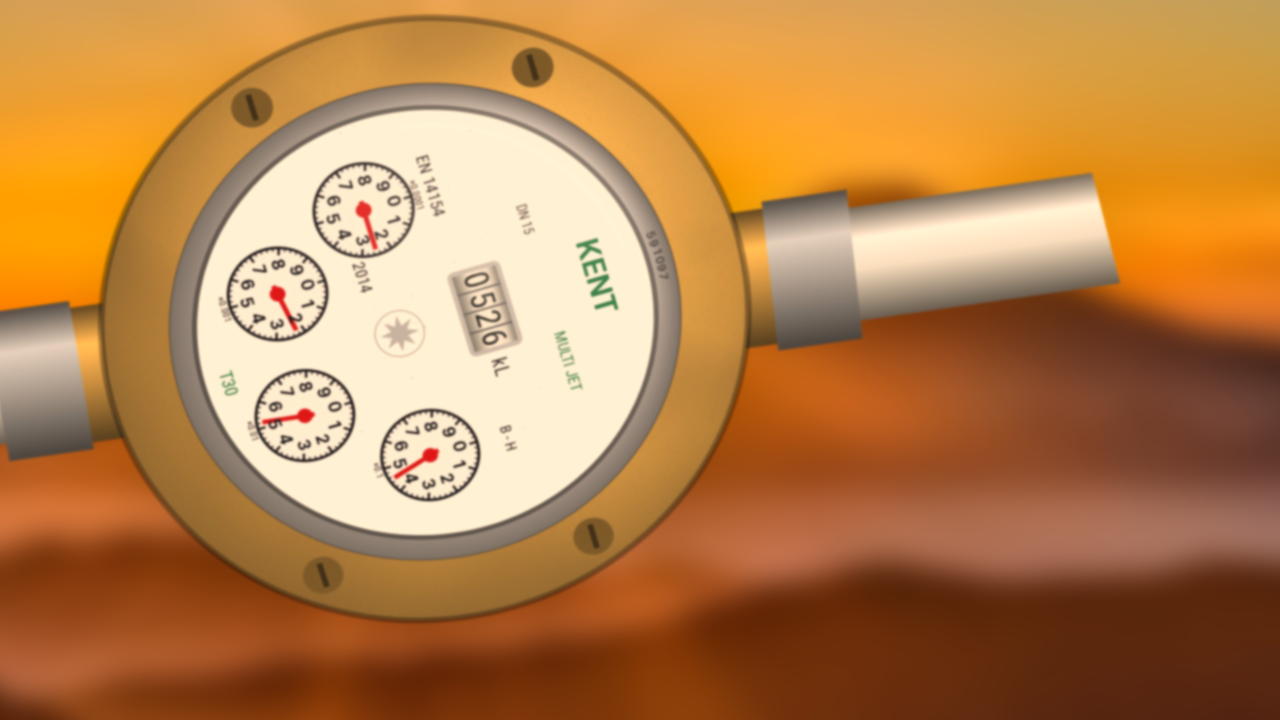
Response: 526.4522 kL
